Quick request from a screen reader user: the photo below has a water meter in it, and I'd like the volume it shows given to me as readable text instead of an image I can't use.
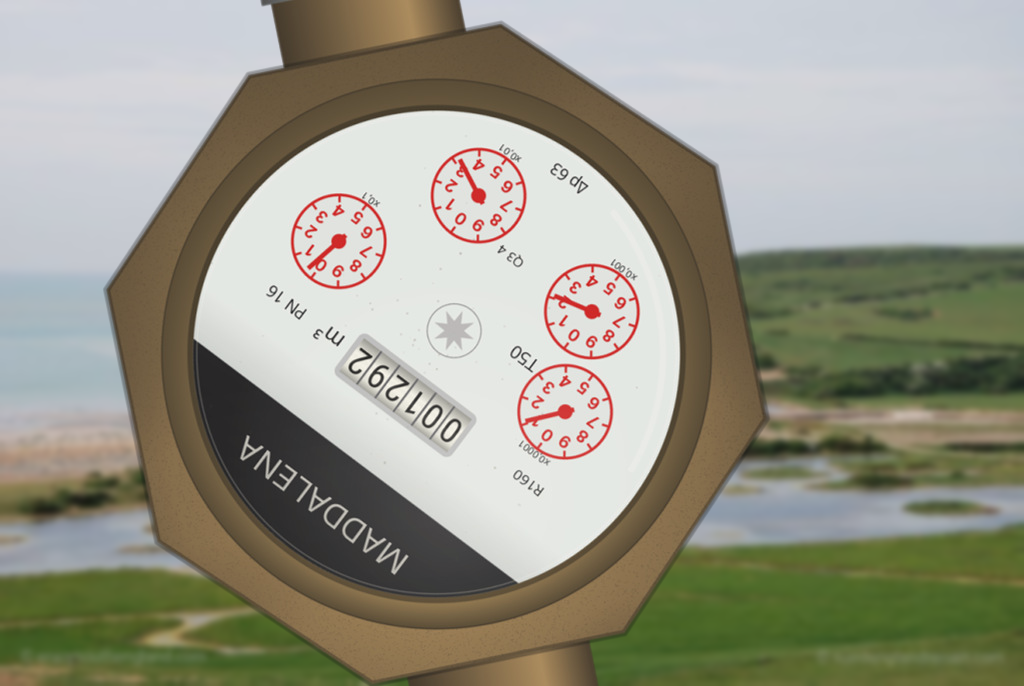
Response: 1292.0321 m³
